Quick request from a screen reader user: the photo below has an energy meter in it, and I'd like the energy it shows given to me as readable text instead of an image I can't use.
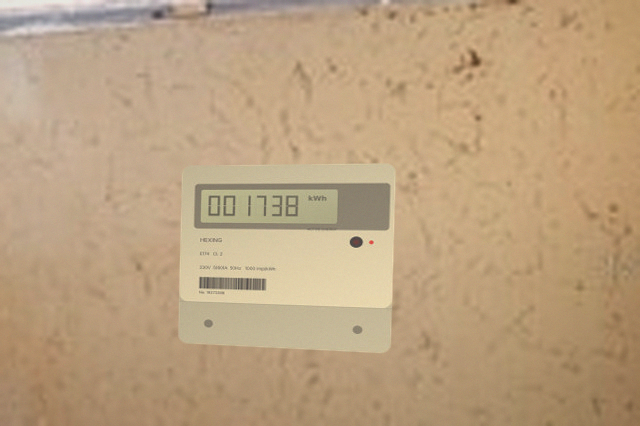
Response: 1738 kWh
